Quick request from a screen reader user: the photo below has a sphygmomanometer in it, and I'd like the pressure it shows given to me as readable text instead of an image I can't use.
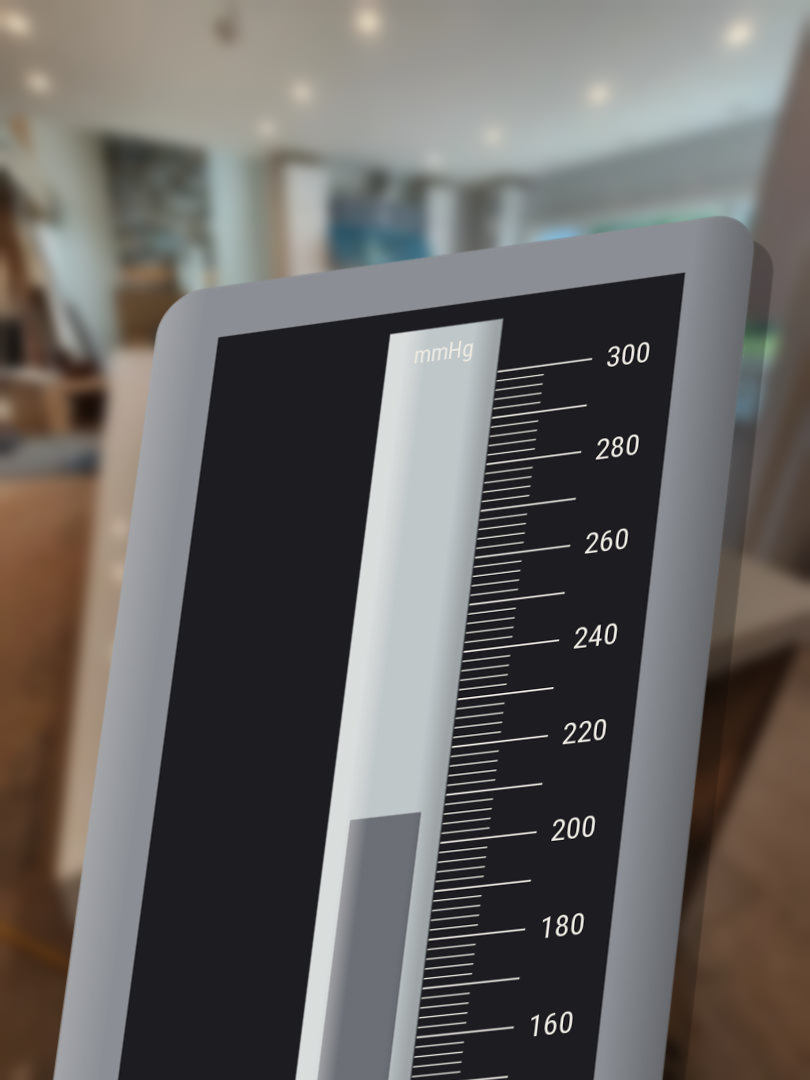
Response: 207 mmHg
